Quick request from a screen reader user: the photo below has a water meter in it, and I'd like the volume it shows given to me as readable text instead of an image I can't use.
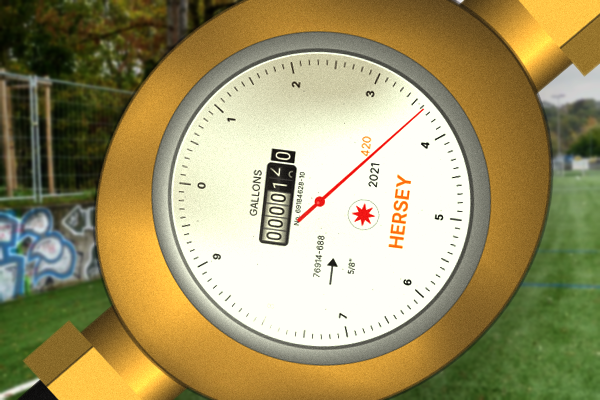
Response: 123.6 gal
